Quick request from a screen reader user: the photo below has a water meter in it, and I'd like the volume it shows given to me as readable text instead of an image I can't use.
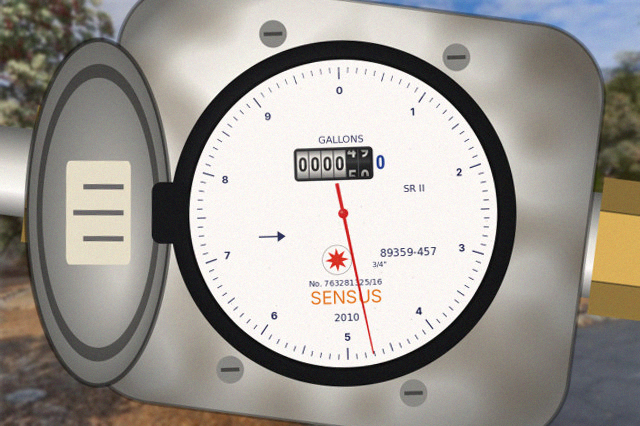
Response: 494.7 gal
